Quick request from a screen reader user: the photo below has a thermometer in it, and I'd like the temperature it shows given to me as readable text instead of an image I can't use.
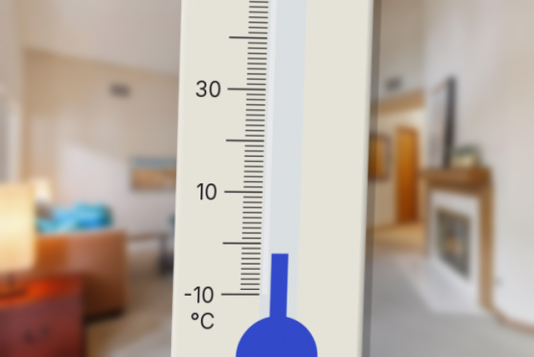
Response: -2 °C
